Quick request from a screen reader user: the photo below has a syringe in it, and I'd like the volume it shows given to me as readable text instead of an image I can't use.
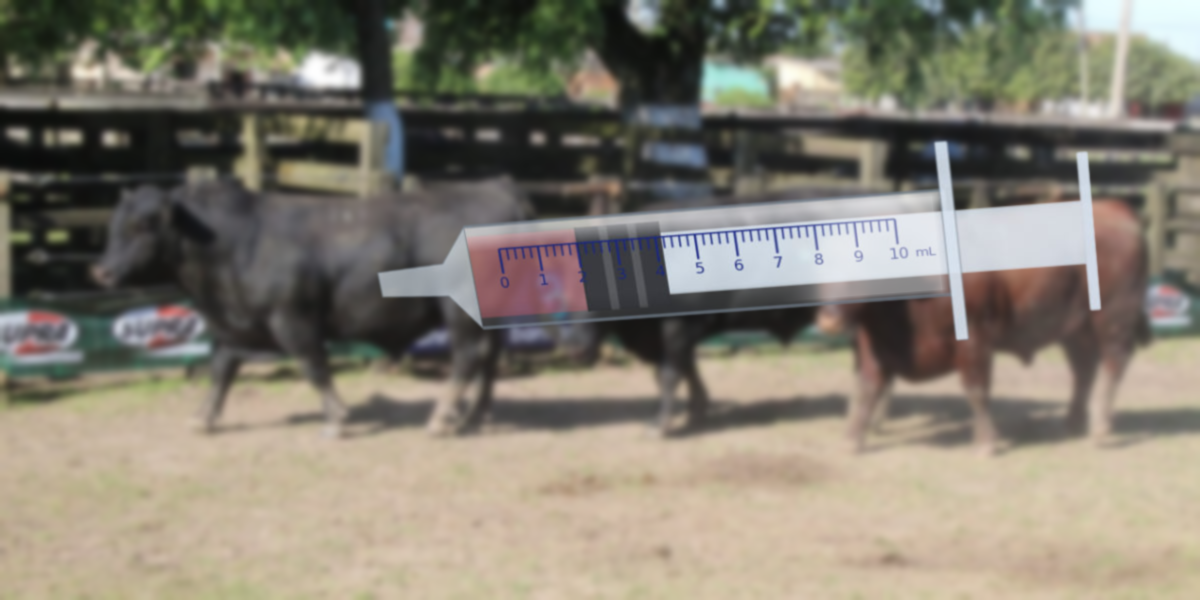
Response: 2 mL
